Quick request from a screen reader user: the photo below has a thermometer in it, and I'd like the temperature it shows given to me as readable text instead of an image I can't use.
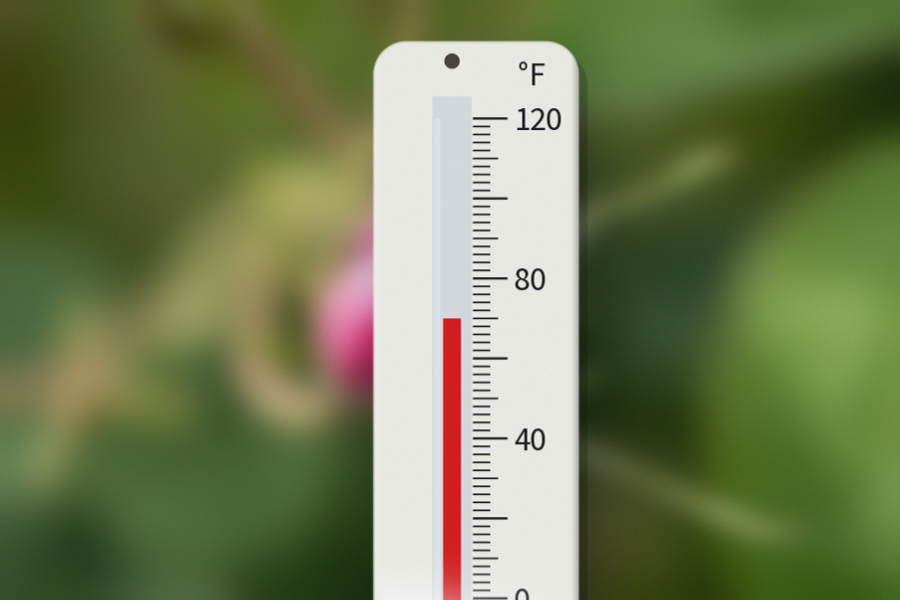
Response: 70 °F
